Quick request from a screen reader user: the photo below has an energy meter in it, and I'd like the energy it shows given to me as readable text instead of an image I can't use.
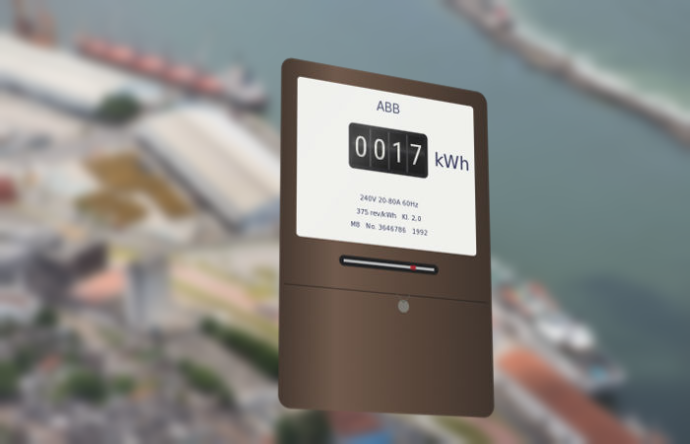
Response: 17 kWh
